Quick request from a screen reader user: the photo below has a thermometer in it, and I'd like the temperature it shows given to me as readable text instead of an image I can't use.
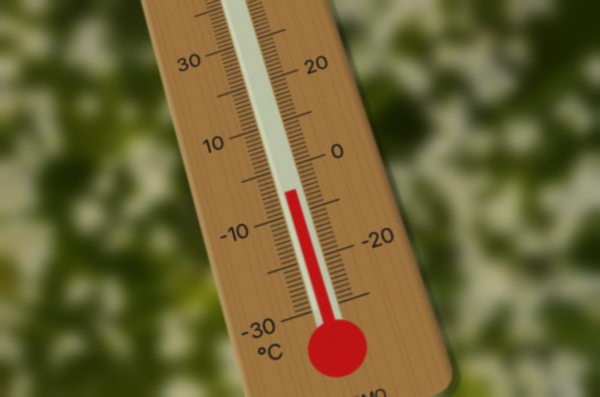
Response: -5 °C
